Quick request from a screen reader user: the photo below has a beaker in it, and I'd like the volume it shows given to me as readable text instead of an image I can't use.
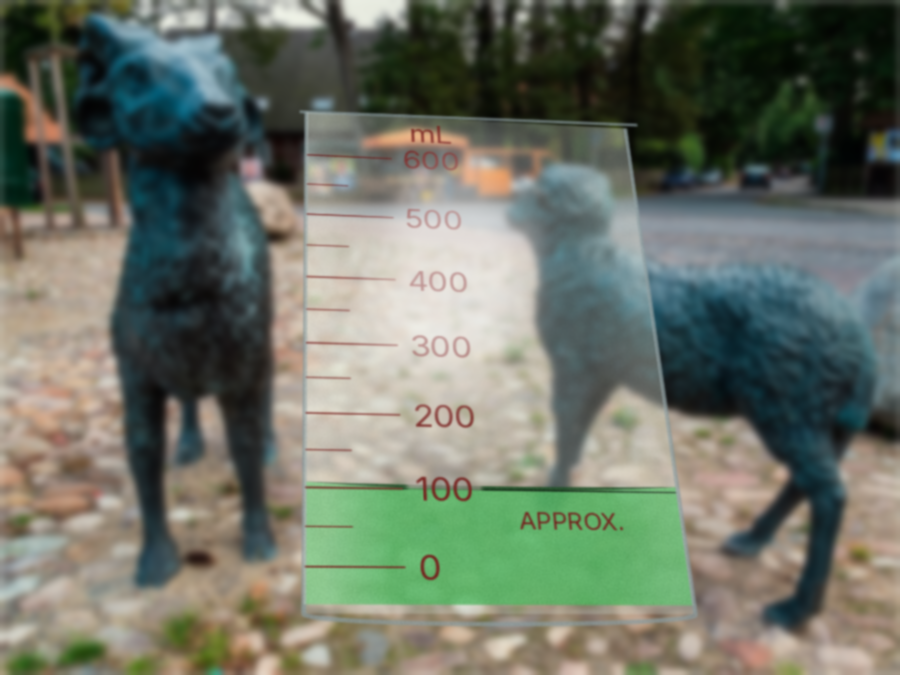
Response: 100 mL
